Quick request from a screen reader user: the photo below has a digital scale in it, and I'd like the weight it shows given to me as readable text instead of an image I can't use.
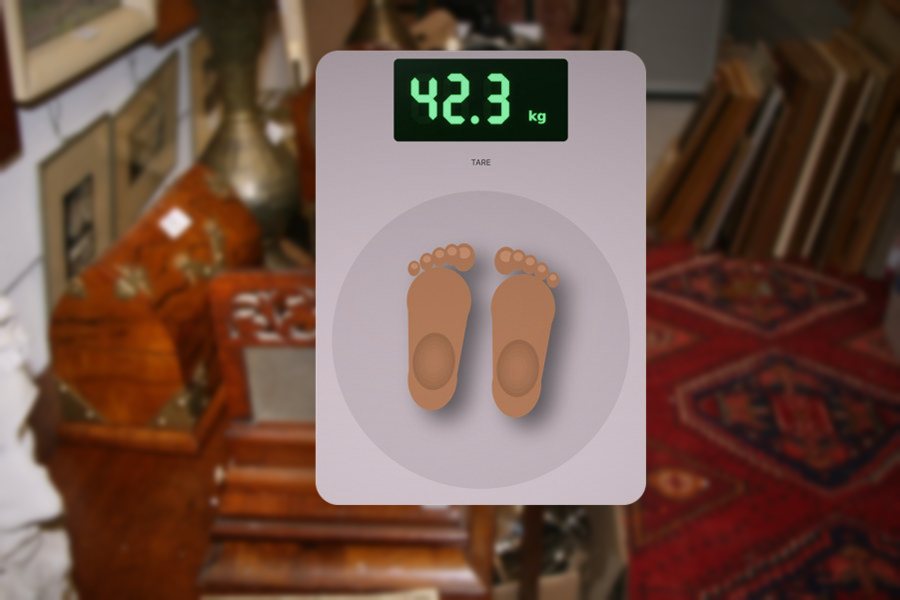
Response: 42.3 kg
